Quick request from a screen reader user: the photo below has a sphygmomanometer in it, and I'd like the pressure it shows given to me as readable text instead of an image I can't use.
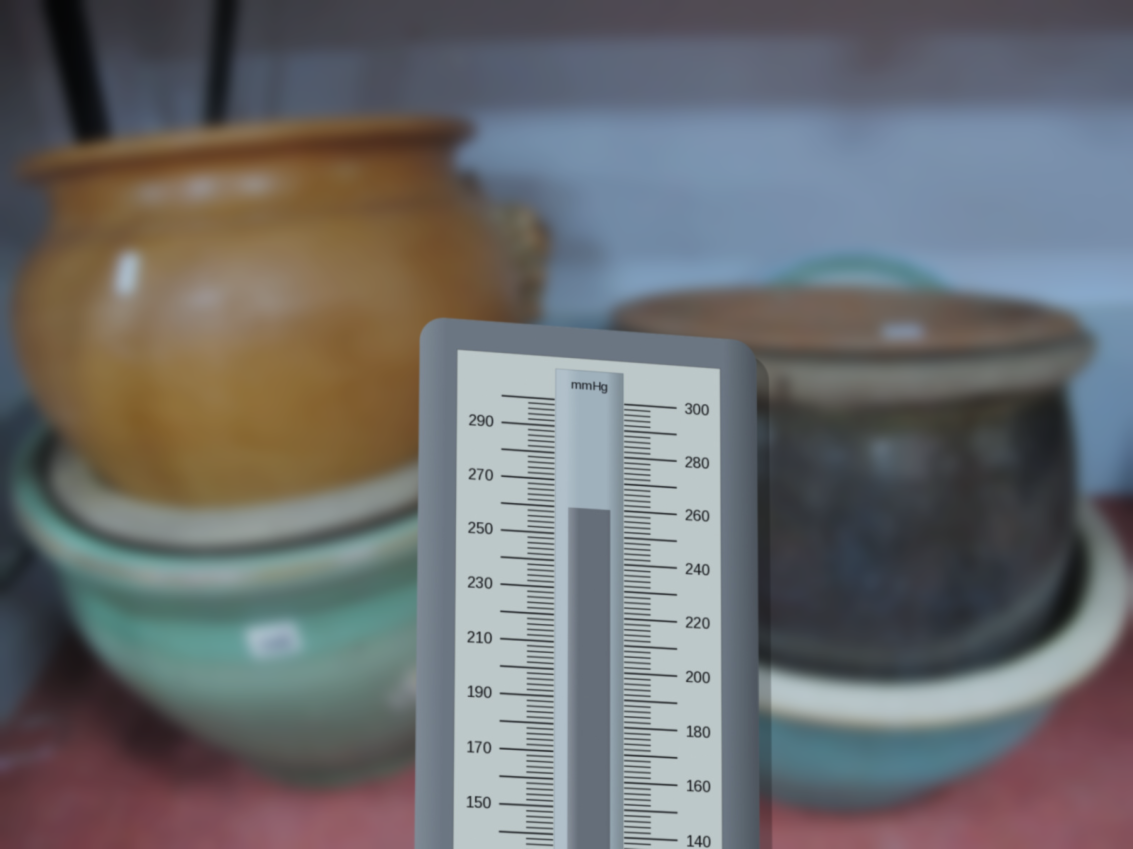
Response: 260 mmHg
